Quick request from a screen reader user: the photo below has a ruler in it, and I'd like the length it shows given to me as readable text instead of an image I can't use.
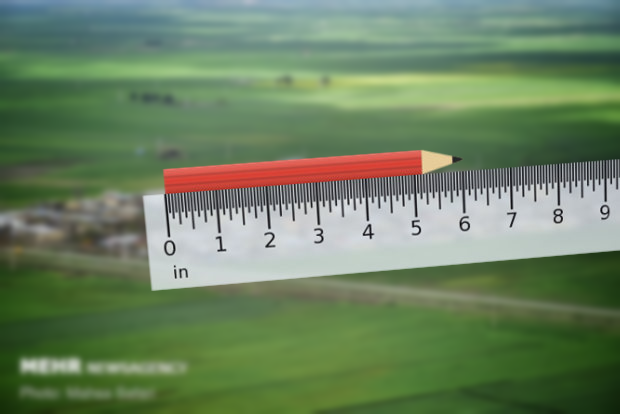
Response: 6 in
